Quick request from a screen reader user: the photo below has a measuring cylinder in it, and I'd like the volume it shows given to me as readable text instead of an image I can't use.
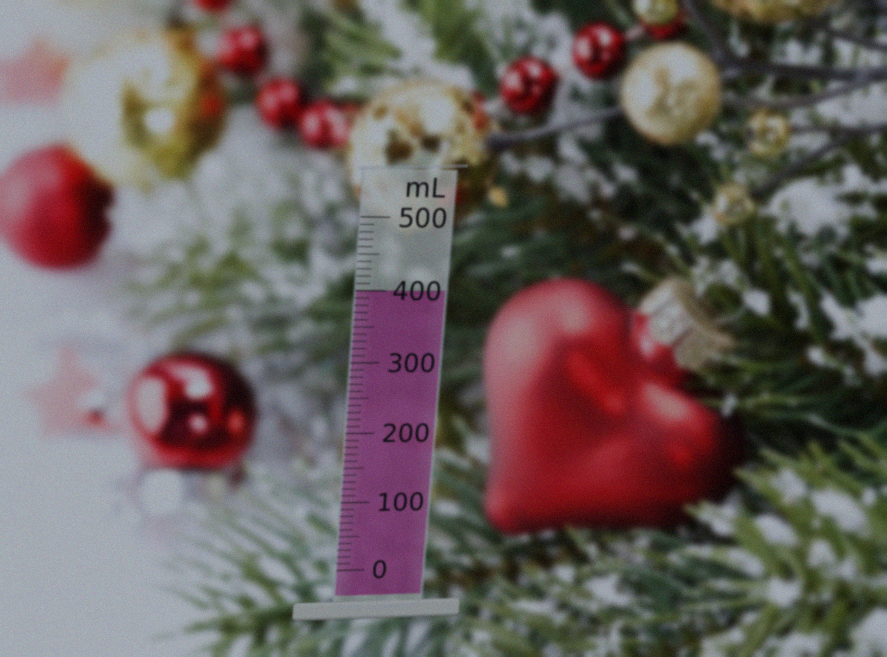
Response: 400 mL
